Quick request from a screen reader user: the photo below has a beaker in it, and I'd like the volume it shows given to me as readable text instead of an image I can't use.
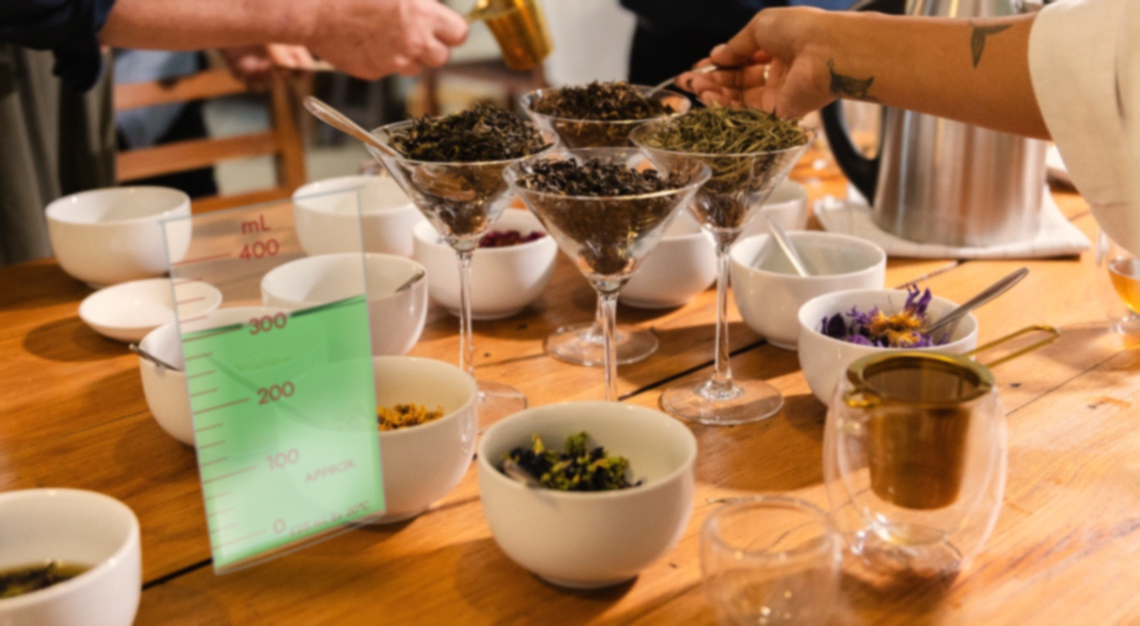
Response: 300 mL
